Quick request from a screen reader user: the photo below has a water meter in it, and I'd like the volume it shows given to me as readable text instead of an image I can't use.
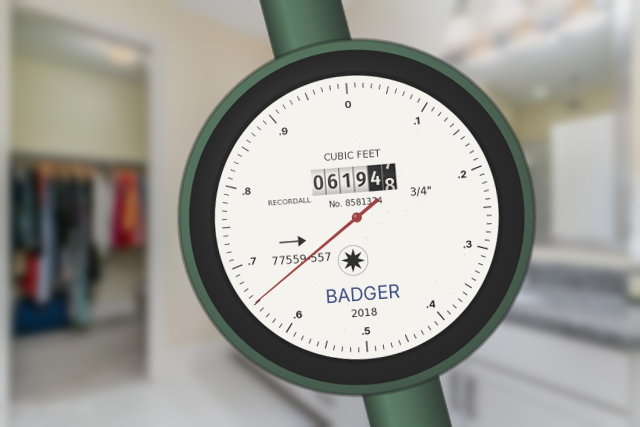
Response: 61947.65 ft³
